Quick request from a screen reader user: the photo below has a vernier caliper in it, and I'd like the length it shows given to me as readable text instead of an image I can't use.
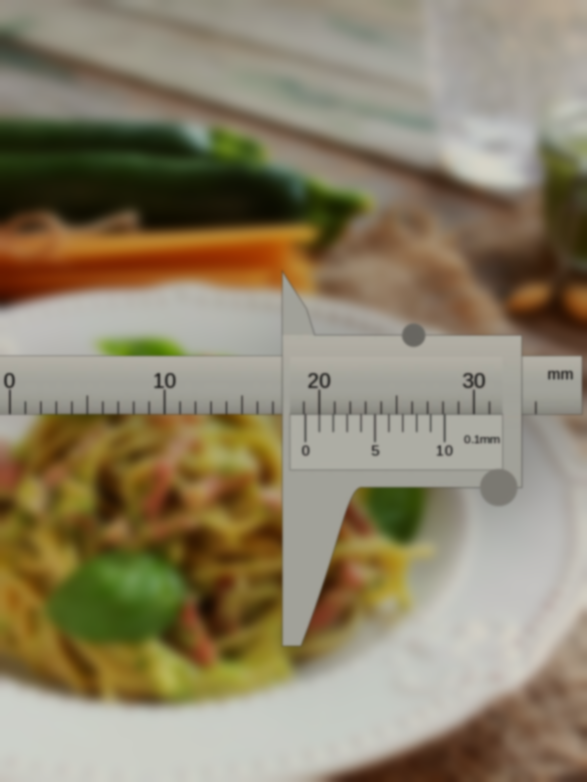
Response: 19.1 mm
